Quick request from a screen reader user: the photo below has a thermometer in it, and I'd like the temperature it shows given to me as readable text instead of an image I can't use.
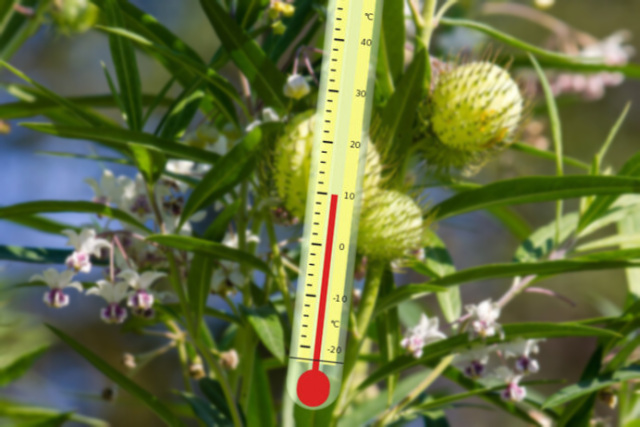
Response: 10 °C
